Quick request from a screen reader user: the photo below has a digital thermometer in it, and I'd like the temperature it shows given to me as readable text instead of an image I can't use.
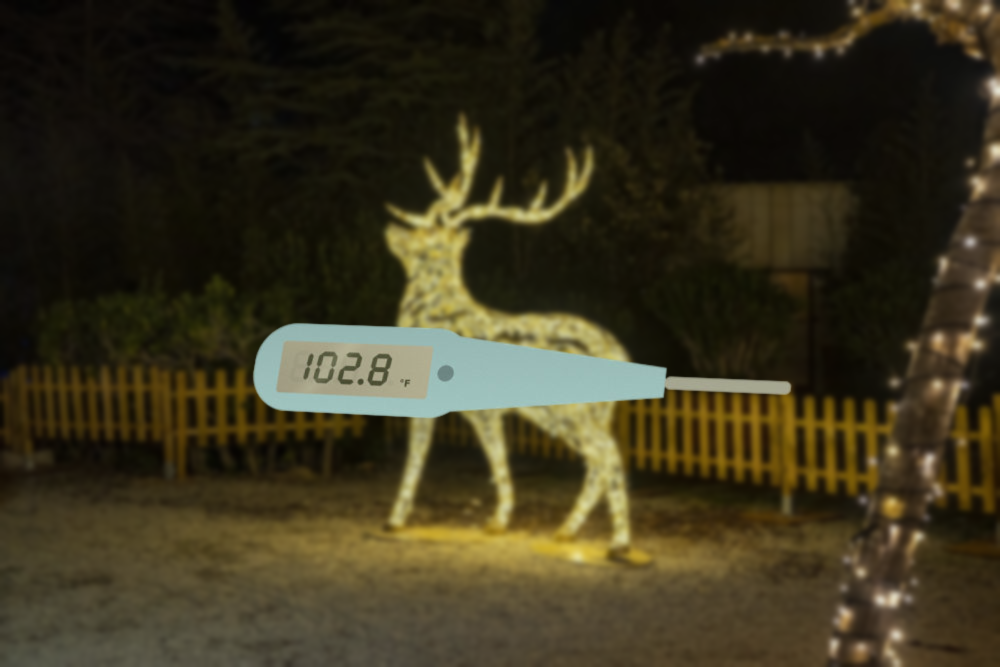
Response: 102.8 °F
